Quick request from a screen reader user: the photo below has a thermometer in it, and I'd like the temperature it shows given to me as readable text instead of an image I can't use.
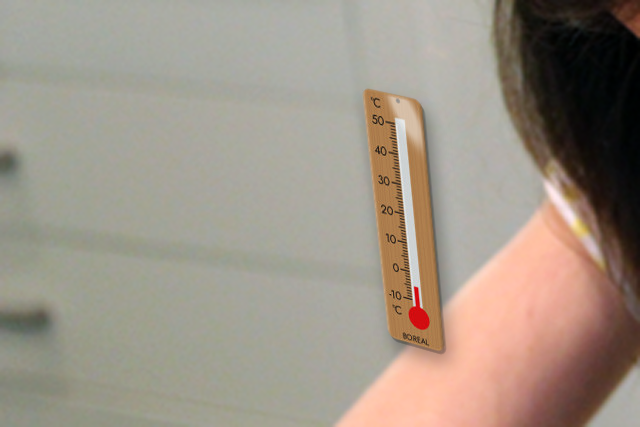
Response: -5 °C
